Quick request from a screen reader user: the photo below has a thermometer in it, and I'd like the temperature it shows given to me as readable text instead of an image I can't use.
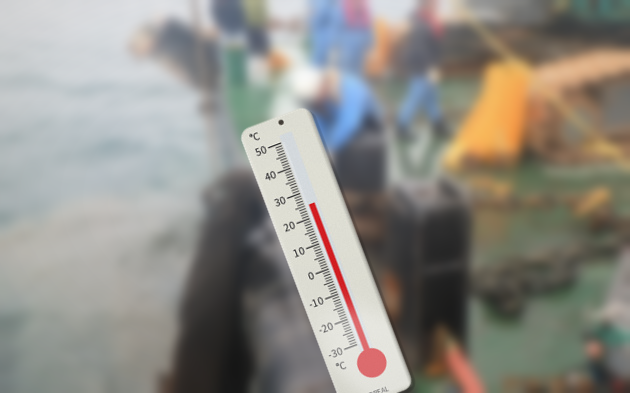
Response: 25 °C
